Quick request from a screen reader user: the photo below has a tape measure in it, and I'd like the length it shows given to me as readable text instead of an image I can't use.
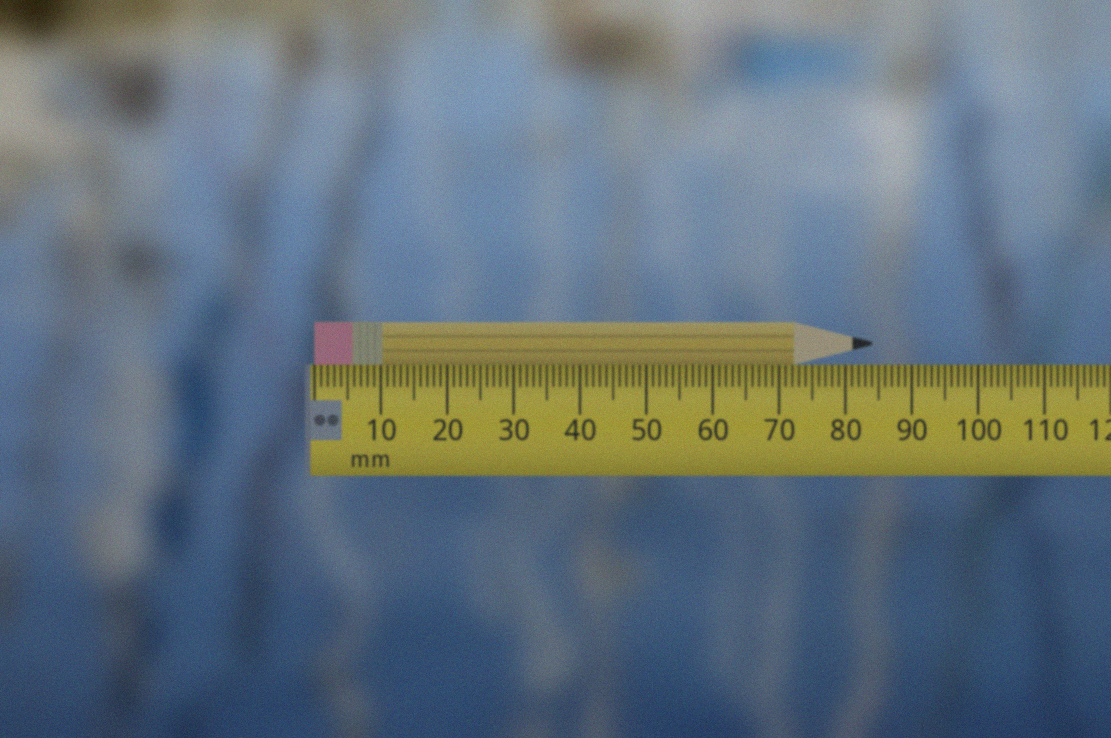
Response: 84 mm
